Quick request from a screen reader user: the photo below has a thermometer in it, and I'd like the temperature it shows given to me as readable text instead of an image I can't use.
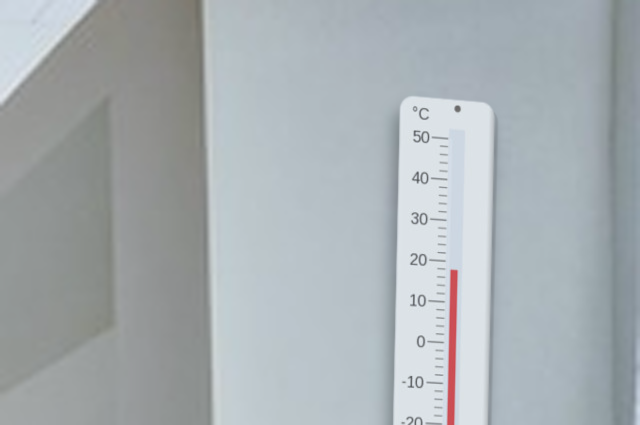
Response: 18 °C
